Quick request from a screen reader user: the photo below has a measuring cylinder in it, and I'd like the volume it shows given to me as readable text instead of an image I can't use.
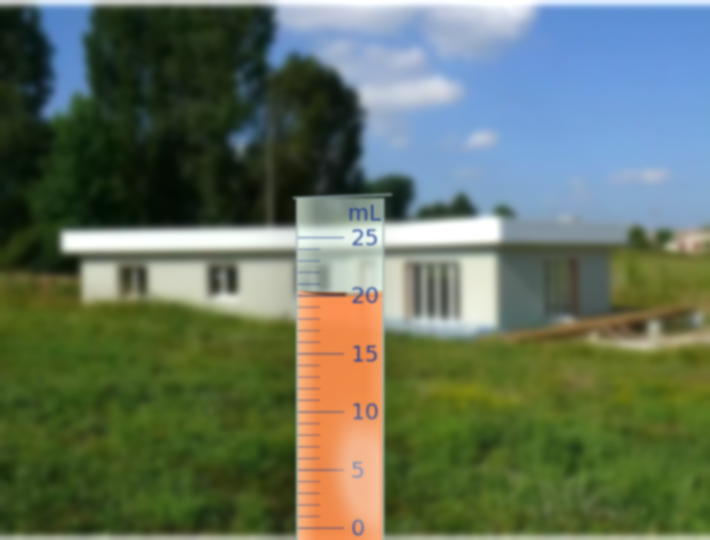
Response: 20 mL
